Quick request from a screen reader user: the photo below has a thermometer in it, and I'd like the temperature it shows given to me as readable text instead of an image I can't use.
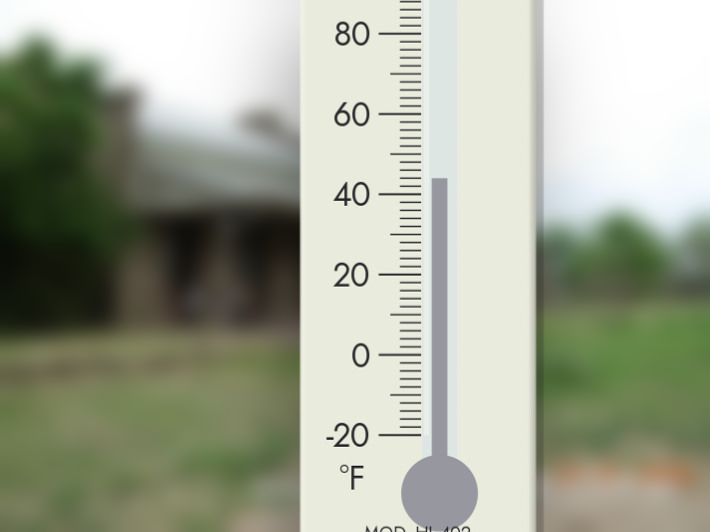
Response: 44 °F
